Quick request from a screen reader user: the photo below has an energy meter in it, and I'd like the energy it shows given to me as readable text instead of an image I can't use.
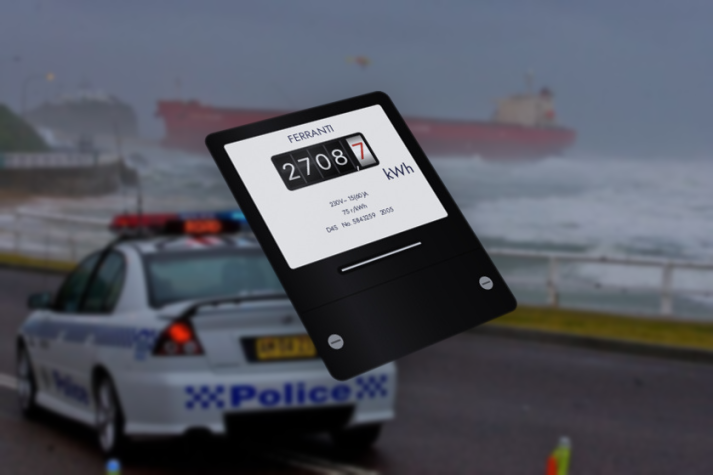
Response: 2708.7 kWh
